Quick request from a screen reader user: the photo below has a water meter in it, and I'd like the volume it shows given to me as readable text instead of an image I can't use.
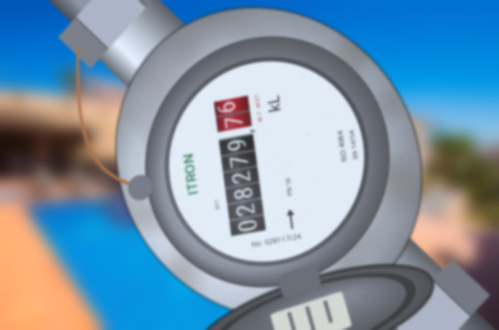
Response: 28279.76 kL
